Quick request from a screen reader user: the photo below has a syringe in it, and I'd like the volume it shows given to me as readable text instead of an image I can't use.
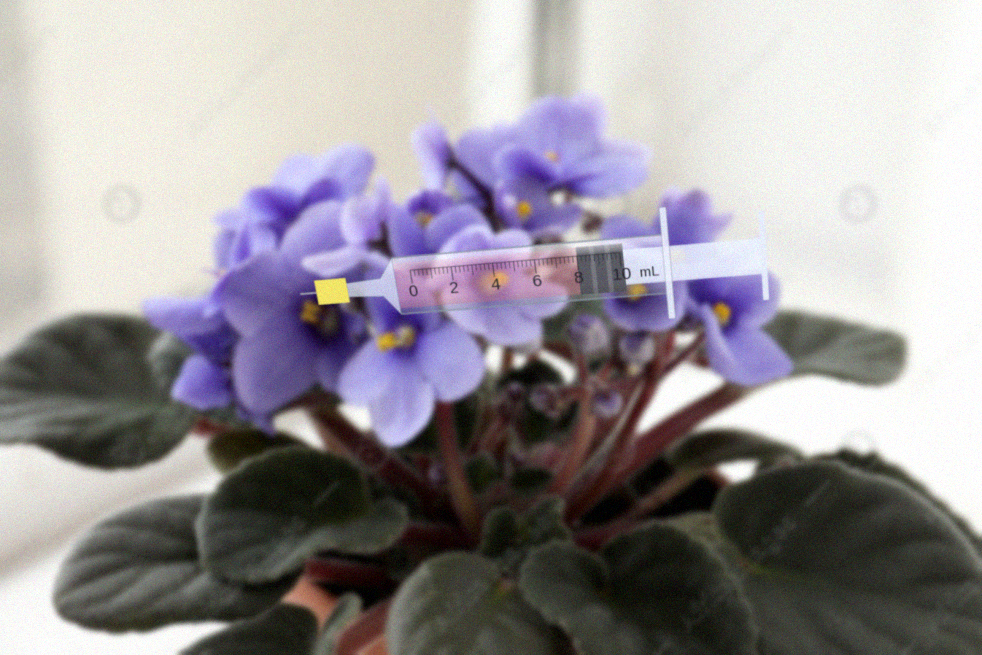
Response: 8 mL
